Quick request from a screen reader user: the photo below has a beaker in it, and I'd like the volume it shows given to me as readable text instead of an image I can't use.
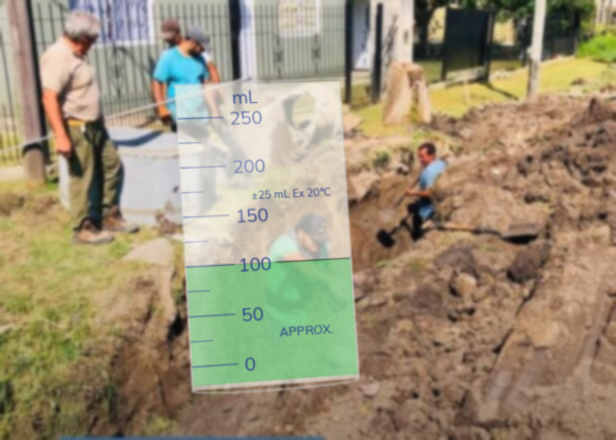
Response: 100 mL
